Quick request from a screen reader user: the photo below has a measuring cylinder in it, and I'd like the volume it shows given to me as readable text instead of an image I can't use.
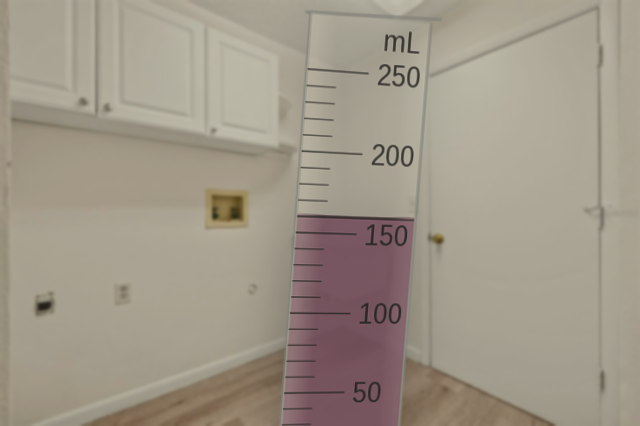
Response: 160 mL
